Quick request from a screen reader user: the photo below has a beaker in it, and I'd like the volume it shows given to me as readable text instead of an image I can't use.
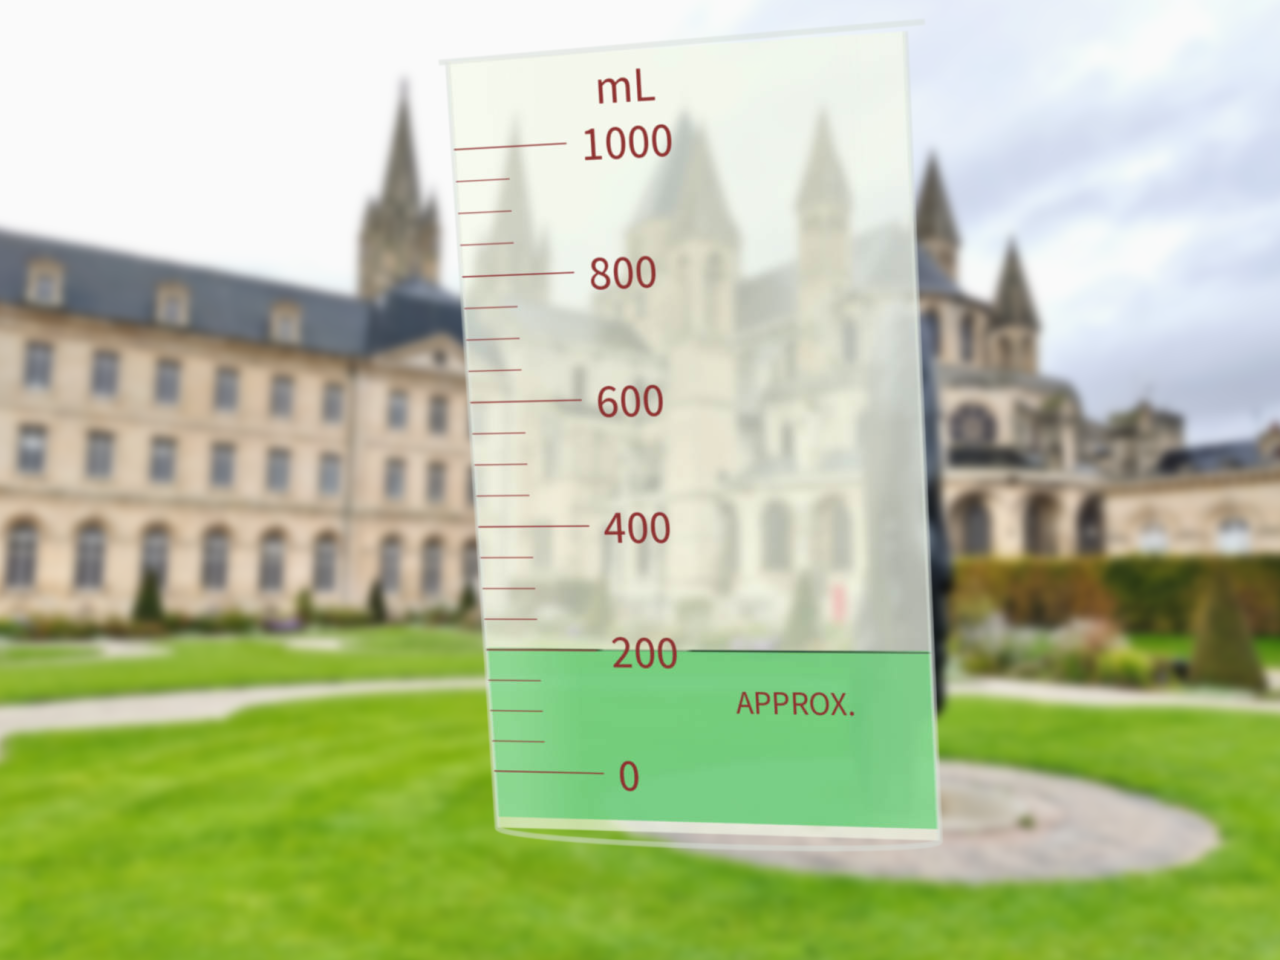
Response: 200 mL
